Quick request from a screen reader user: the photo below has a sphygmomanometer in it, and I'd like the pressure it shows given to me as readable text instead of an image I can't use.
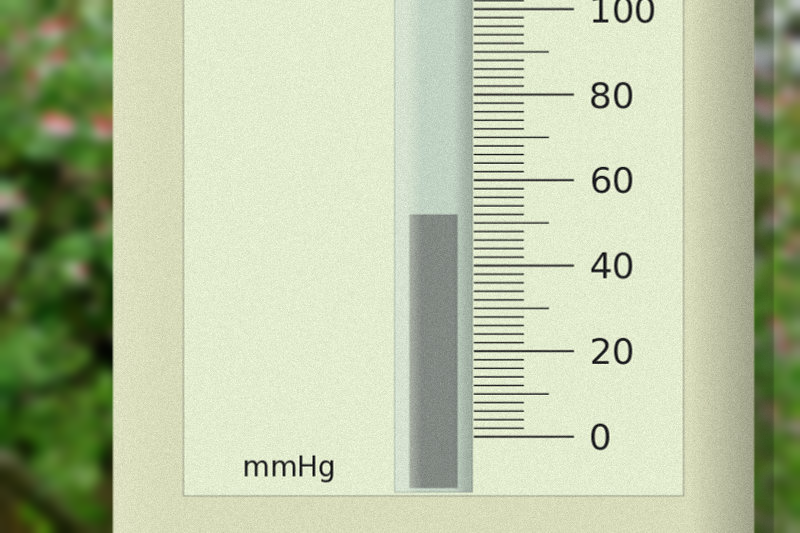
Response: 52 mmHg
